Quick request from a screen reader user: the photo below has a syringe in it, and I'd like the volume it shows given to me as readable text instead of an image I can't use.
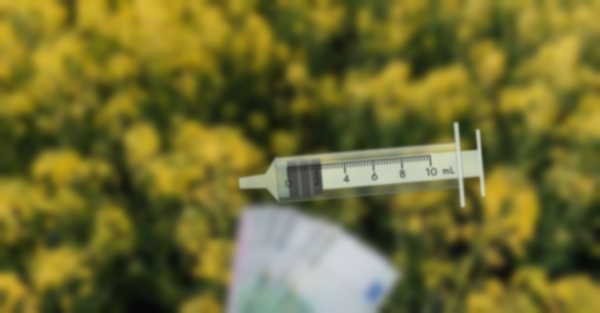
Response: 0 mL
